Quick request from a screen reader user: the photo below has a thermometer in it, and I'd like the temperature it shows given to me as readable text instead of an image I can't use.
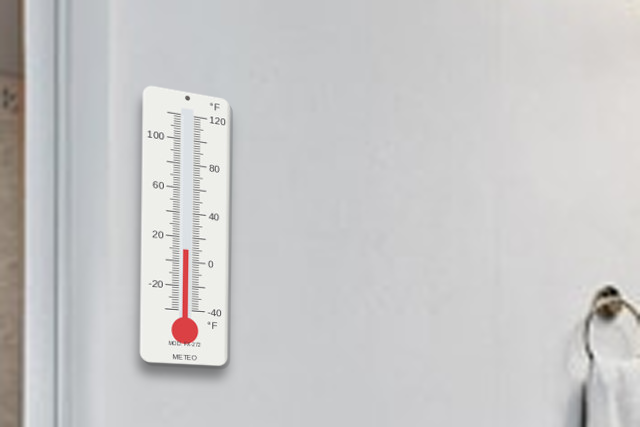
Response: 10 °F
